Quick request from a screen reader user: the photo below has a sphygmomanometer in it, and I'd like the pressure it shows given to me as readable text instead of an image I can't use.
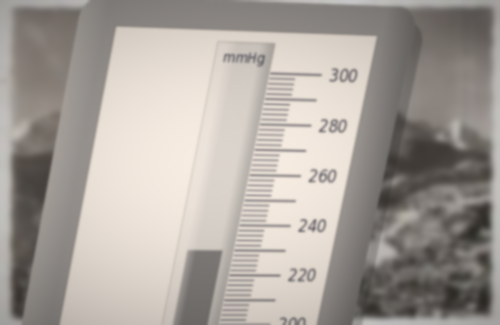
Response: 230 mmHg
